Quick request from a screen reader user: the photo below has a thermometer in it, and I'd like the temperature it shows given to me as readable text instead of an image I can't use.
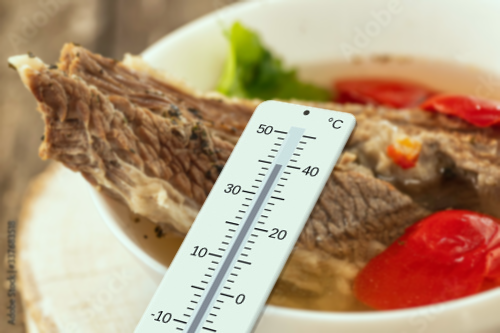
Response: 40 °C
